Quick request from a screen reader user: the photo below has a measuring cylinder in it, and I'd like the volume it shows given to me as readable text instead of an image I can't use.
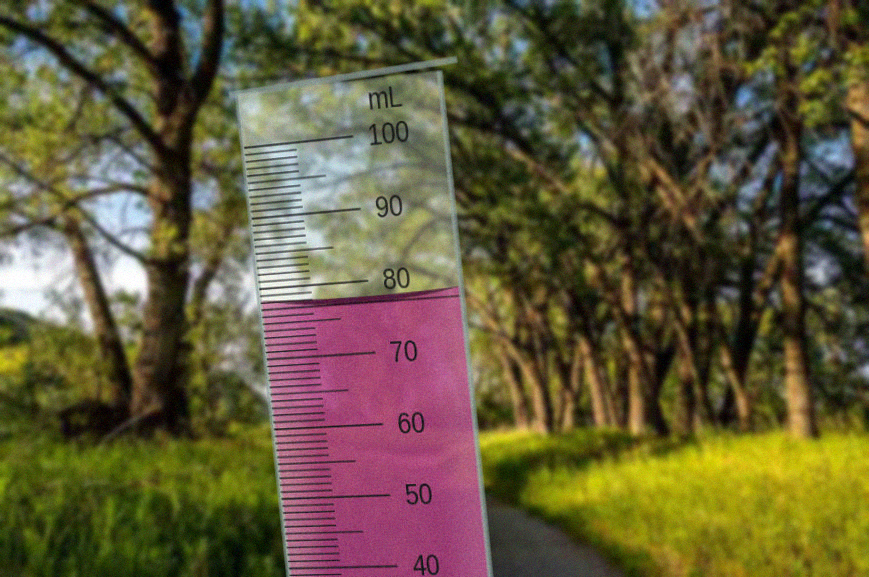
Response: 77 mL
